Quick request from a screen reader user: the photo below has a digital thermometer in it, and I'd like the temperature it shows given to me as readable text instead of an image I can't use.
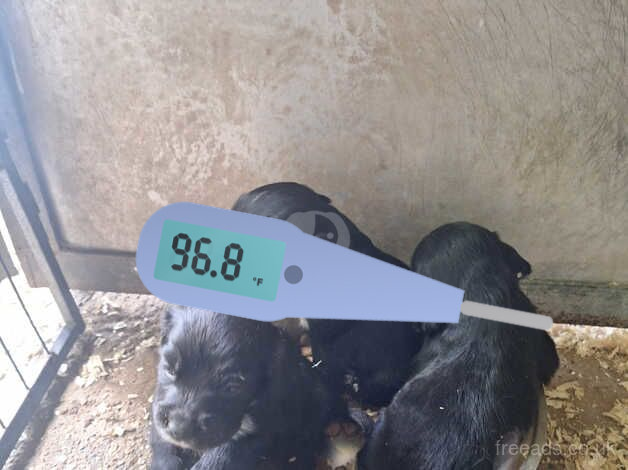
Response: 96.8 °F
